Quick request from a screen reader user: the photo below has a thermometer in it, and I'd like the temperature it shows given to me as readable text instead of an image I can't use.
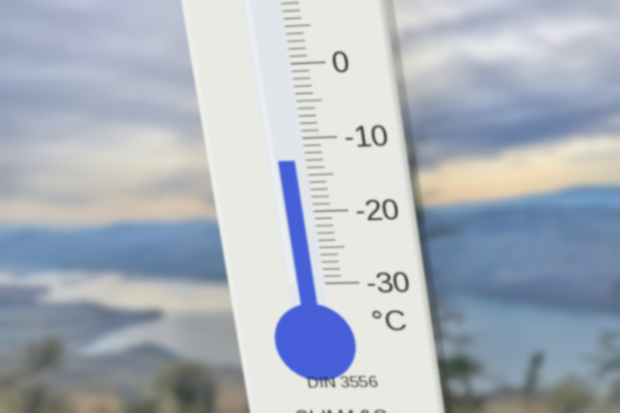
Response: -13 °C
